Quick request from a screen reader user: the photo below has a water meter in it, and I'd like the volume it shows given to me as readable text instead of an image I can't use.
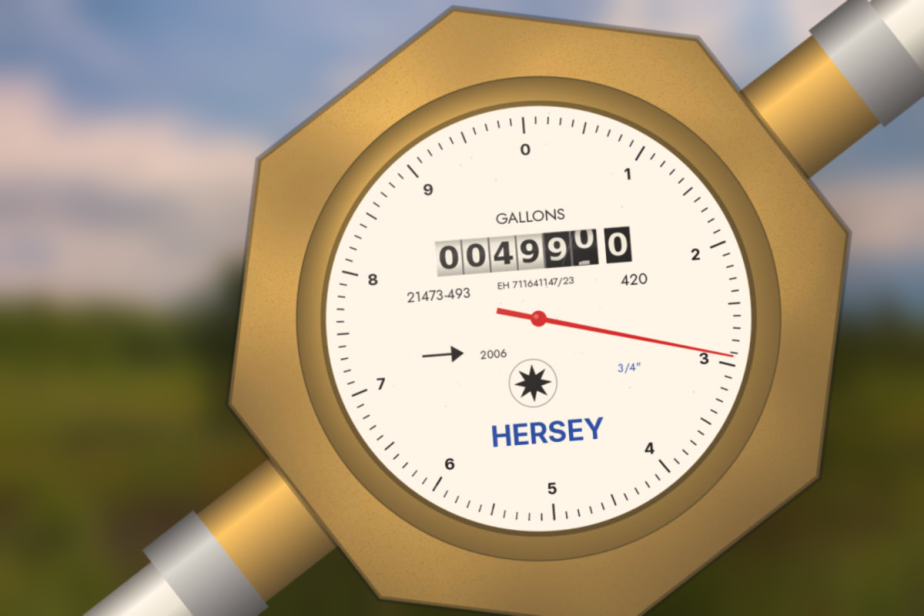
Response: 49902.9 gal
